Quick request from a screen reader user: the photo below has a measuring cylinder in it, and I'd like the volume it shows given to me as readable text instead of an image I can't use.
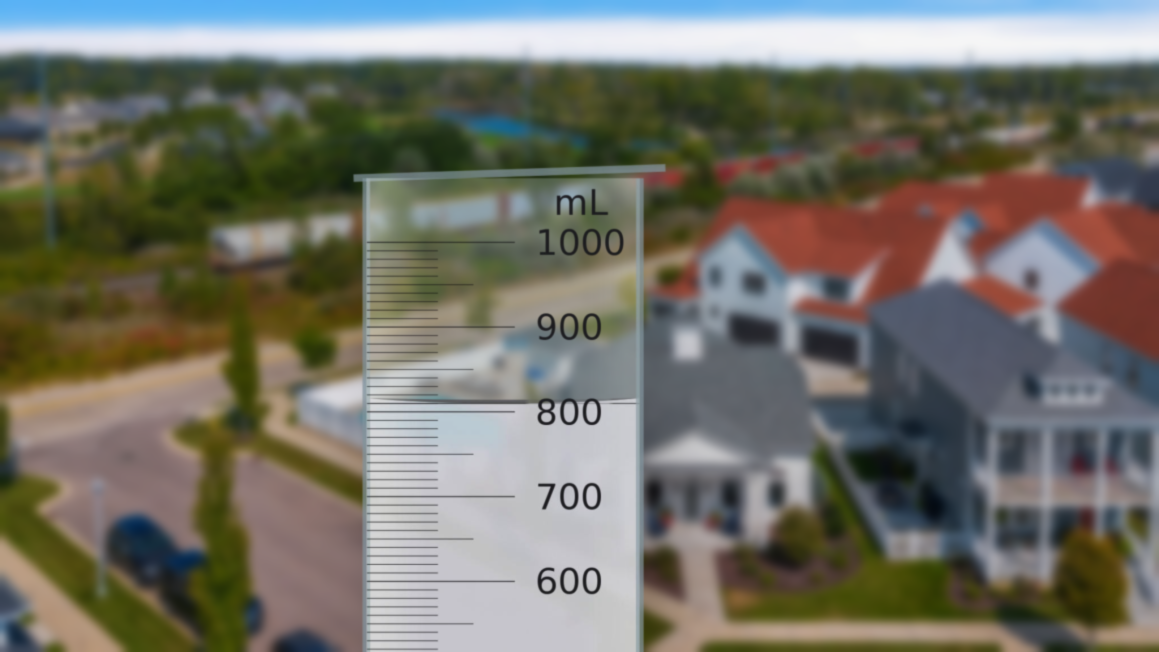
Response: 810 mL
